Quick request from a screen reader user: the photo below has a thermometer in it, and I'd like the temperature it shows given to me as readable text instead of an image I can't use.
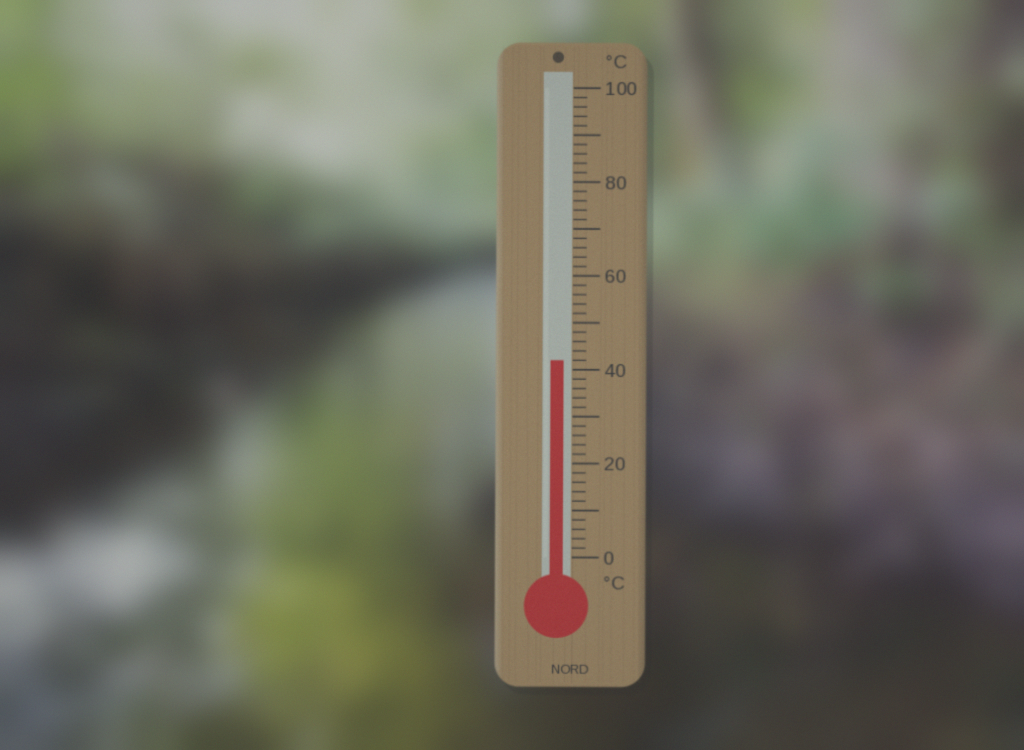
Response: 42 °C
